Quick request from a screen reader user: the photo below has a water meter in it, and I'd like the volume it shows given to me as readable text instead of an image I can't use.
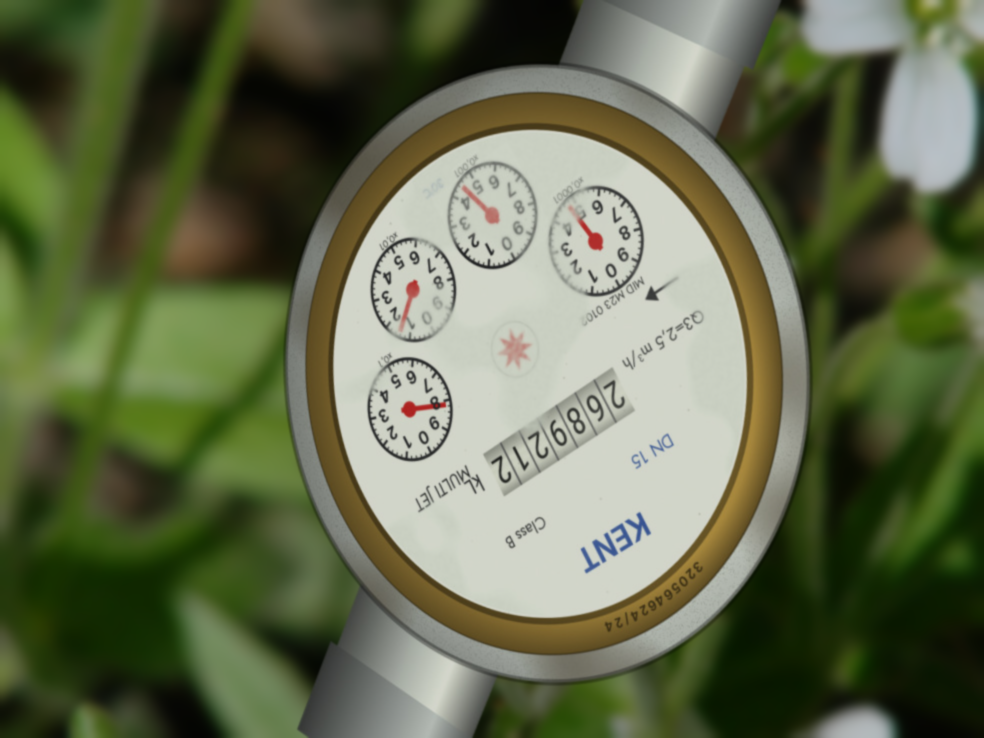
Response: 2689212.8144 kL
